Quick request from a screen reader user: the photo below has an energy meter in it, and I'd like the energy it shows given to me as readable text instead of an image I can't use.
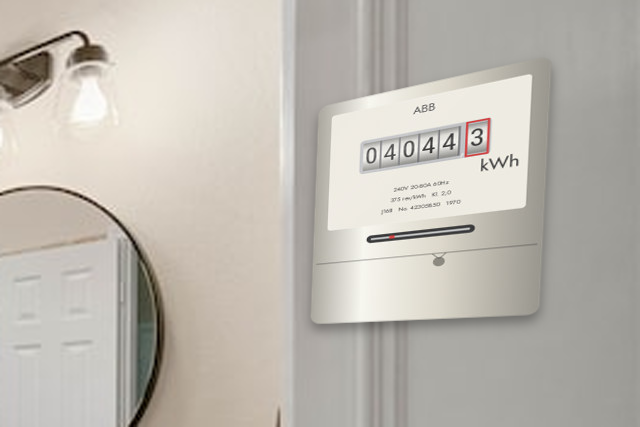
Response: 4044.3 kWh
